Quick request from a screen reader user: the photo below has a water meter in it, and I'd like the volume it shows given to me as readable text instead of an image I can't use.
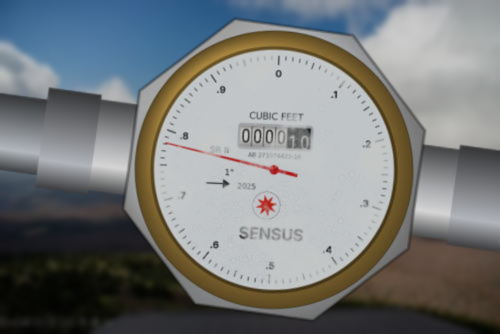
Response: 9.78 ft³
